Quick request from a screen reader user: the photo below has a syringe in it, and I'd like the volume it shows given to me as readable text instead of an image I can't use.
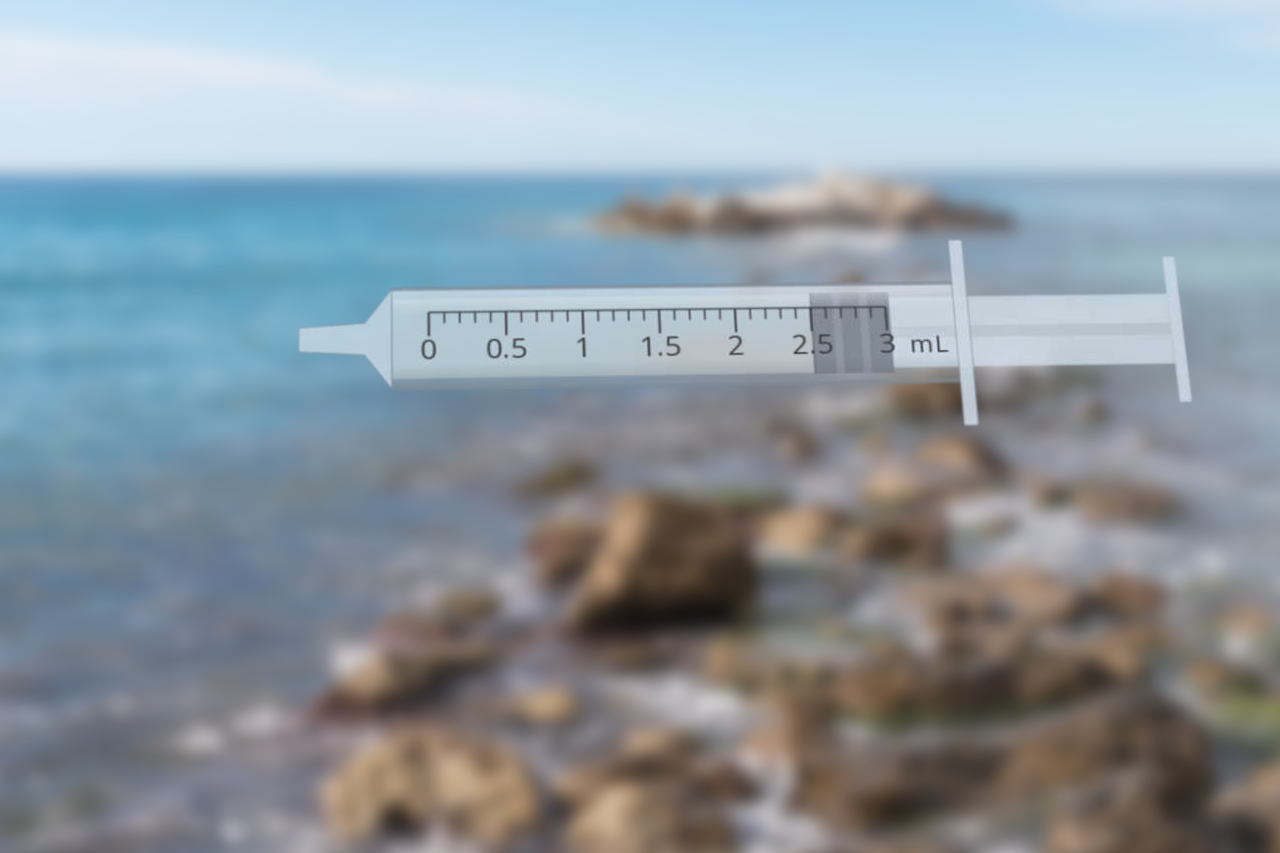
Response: 2.5 mL
